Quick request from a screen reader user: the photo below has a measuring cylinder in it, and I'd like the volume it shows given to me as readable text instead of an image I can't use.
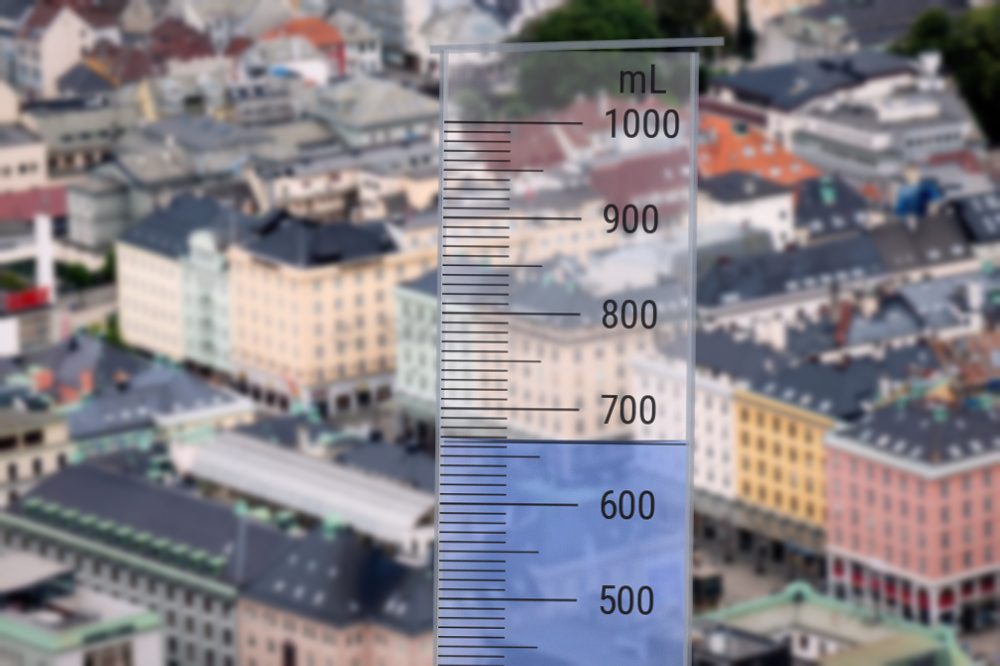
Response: 665 mL
